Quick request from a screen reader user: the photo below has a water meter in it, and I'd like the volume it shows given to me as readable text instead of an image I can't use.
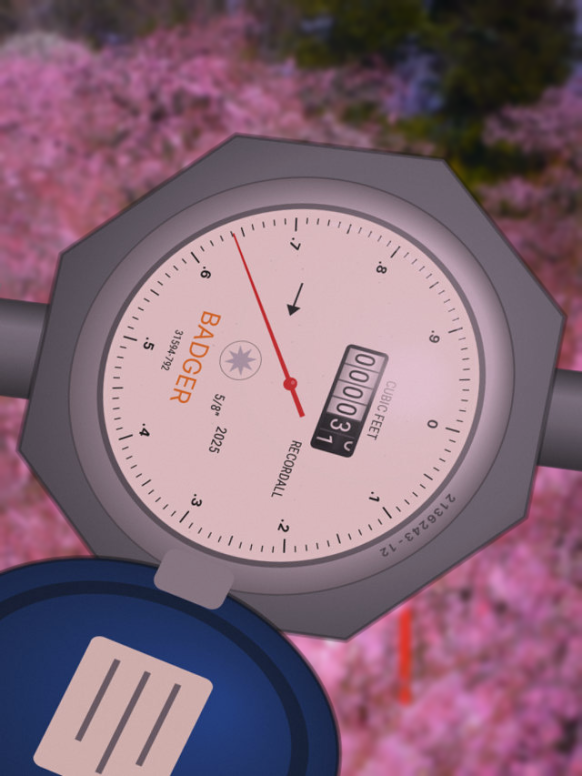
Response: 30.64 ft³
